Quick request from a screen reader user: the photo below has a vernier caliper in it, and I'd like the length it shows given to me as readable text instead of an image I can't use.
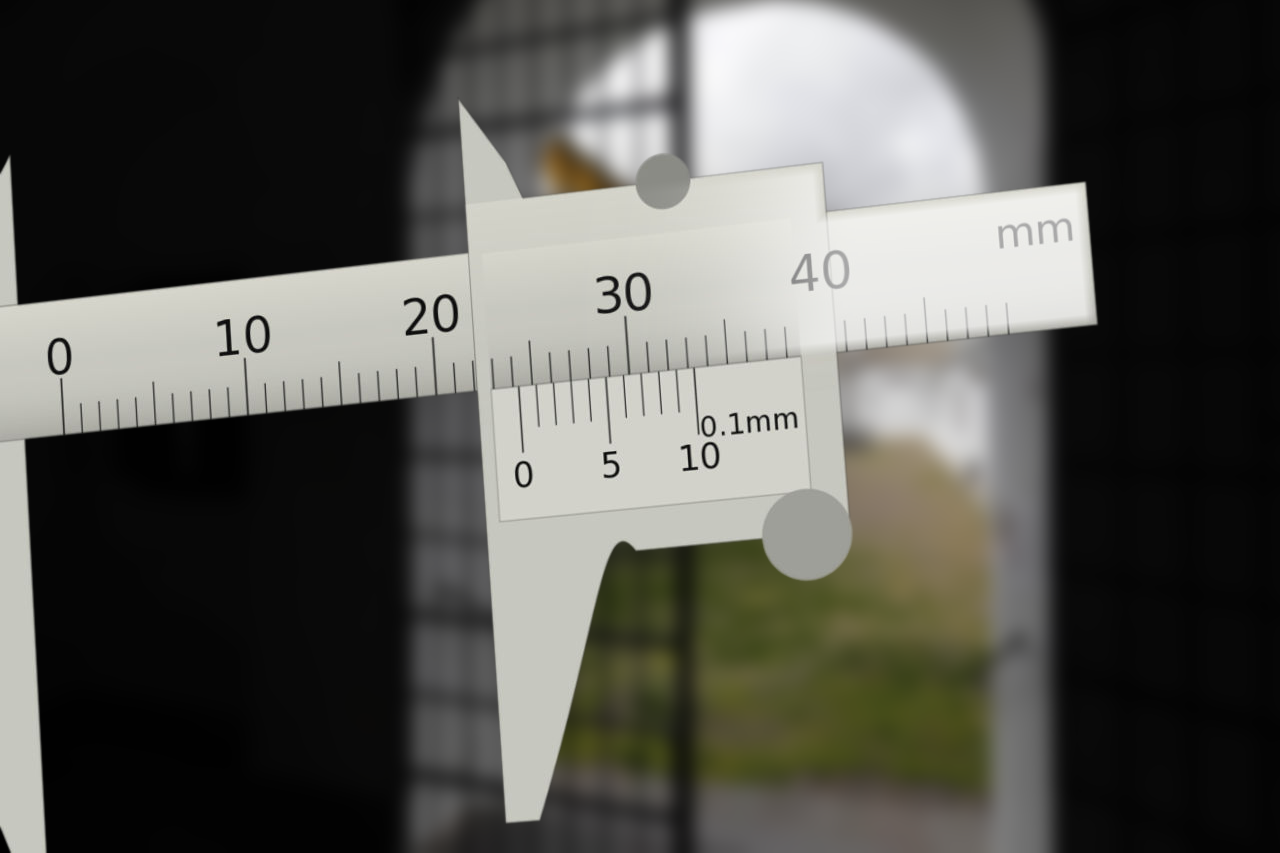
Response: 24.3 mm
